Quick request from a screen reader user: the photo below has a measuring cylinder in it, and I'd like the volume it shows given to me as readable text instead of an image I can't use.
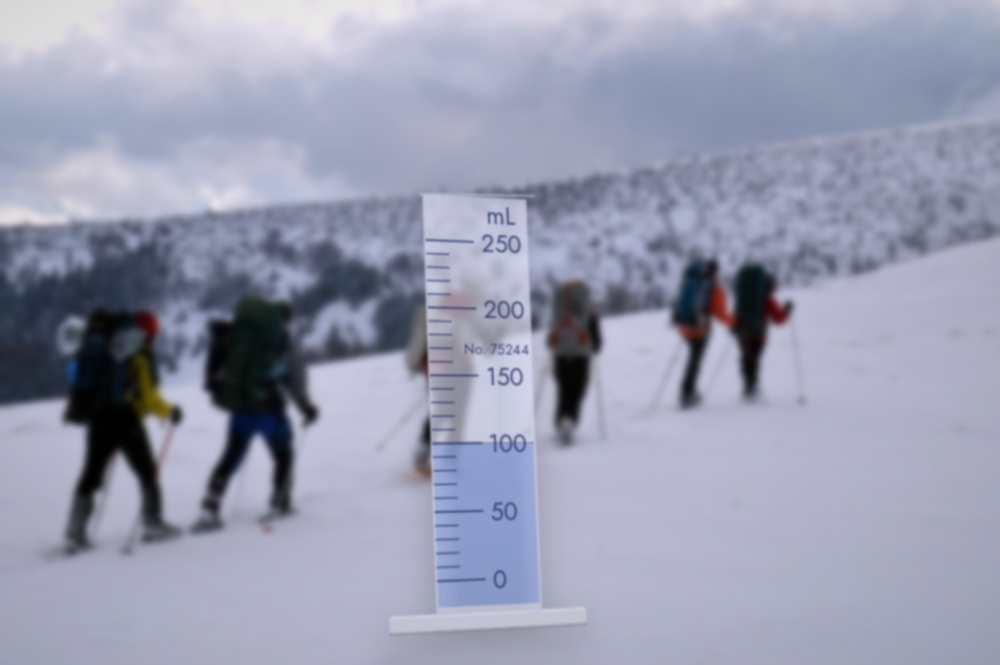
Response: 100 mL
